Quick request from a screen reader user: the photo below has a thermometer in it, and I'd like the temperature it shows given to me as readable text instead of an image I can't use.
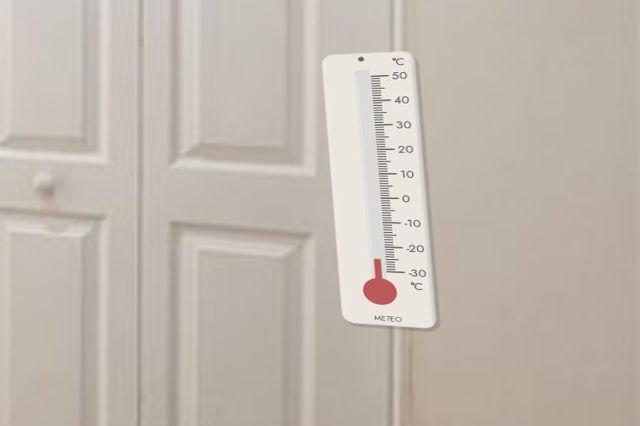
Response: -25 °C
